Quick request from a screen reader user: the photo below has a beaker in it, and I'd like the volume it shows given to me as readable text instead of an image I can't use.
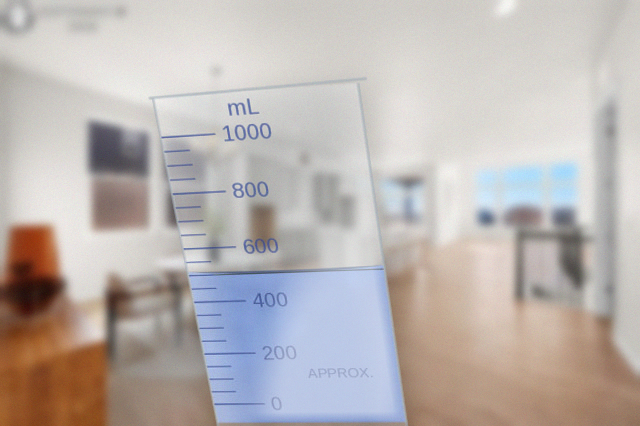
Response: 500 mL
